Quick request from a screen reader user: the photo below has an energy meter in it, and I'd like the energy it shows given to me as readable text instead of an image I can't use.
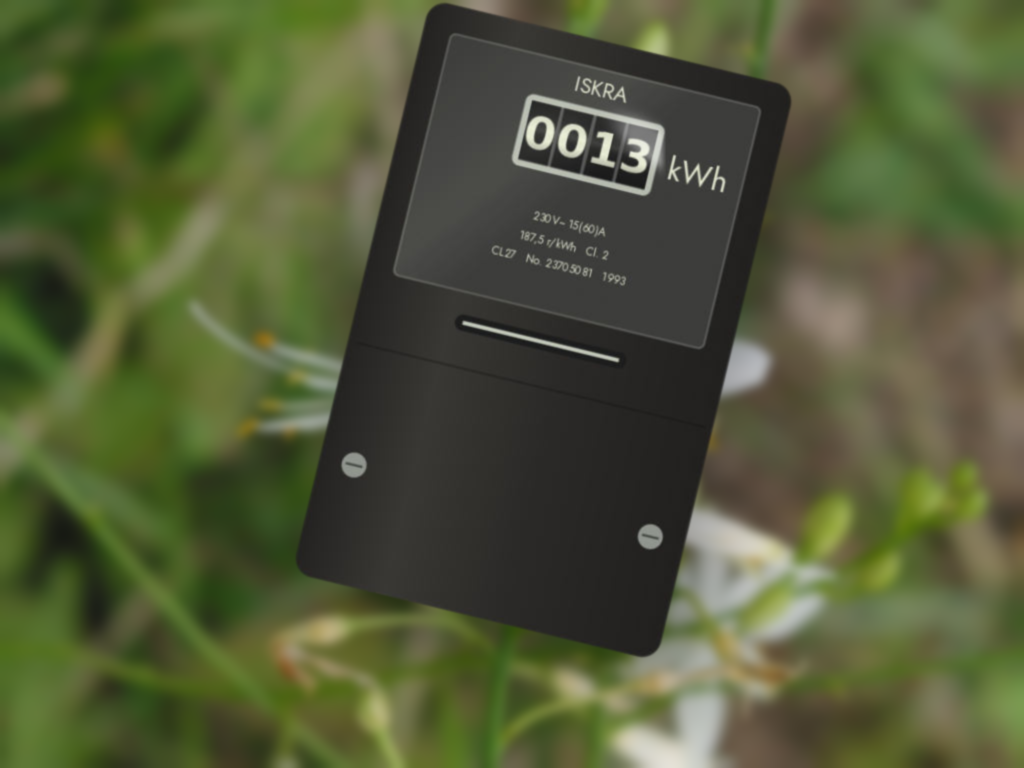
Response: 13 kWh
